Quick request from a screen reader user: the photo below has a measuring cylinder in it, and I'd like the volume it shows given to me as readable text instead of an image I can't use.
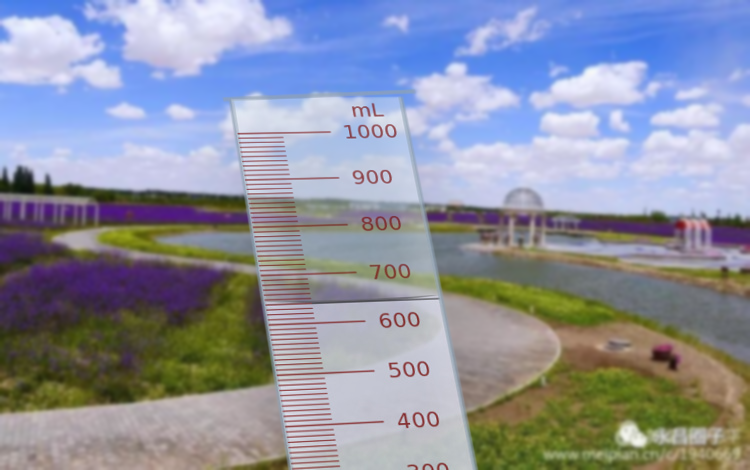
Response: 640 mL
